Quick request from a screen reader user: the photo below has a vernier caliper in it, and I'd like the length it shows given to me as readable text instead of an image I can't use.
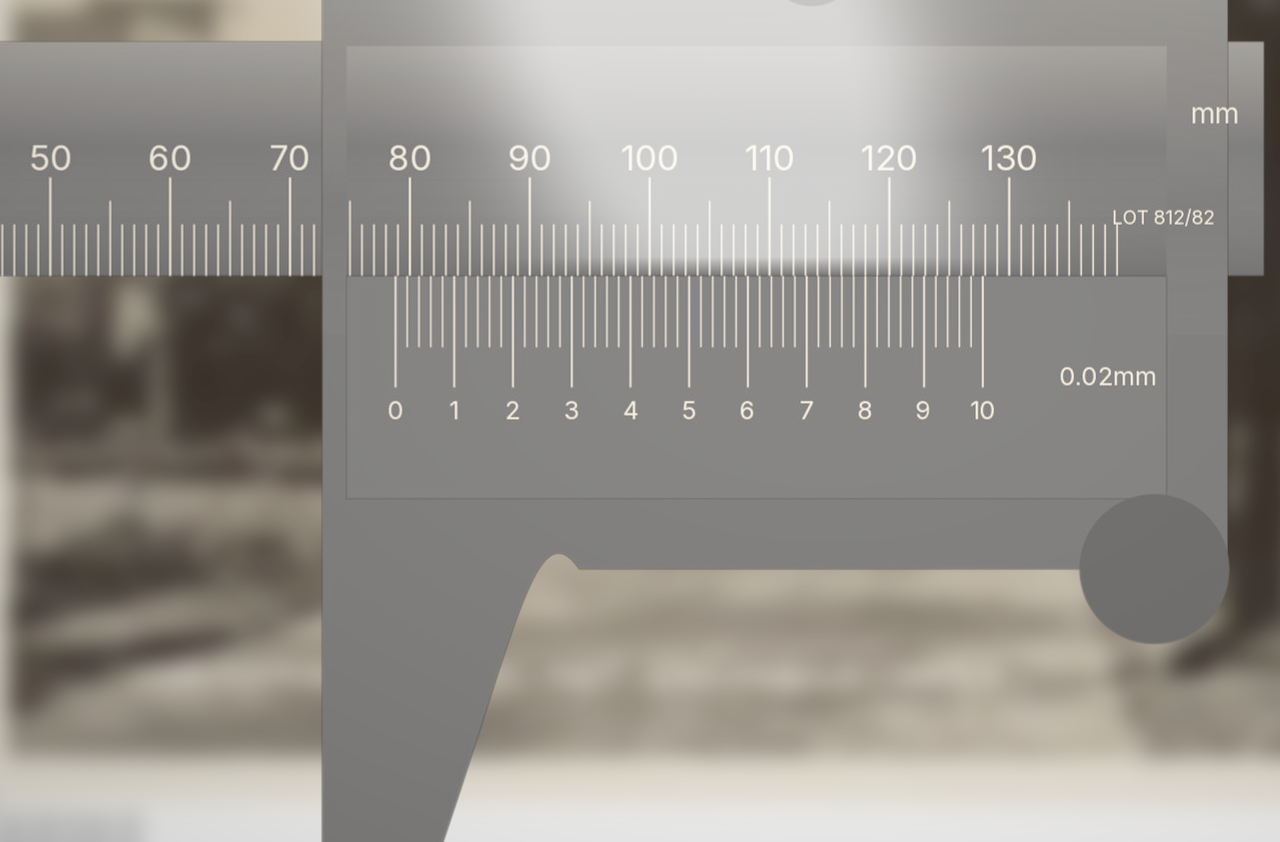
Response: 78.8 mm
